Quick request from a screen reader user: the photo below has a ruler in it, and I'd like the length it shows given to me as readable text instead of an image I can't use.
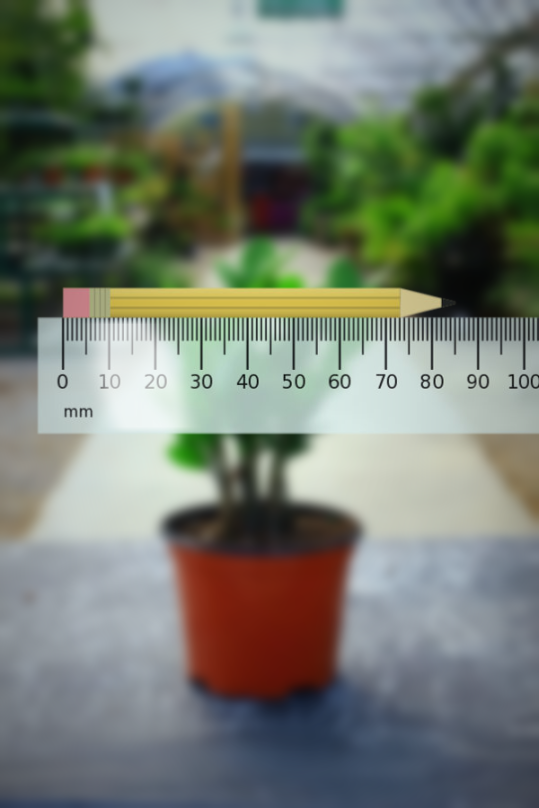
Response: 85 mm
